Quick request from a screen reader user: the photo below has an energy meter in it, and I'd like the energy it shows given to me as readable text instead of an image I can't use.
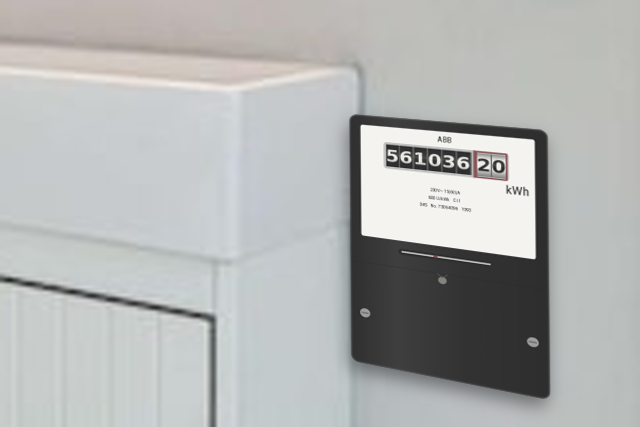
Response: 561036.20 kWh
